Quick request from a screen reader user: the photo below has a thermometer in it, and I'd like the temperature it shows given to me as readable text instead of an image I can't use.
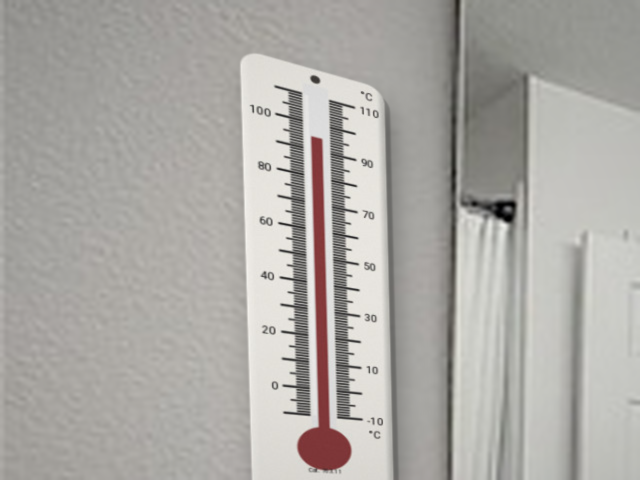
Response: 95 °C
